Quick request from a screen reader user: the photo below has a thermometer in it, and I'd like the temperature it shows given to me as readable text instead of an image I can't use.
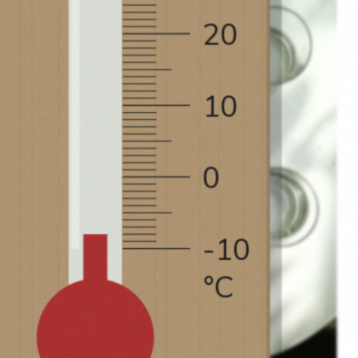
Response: -8 °C
